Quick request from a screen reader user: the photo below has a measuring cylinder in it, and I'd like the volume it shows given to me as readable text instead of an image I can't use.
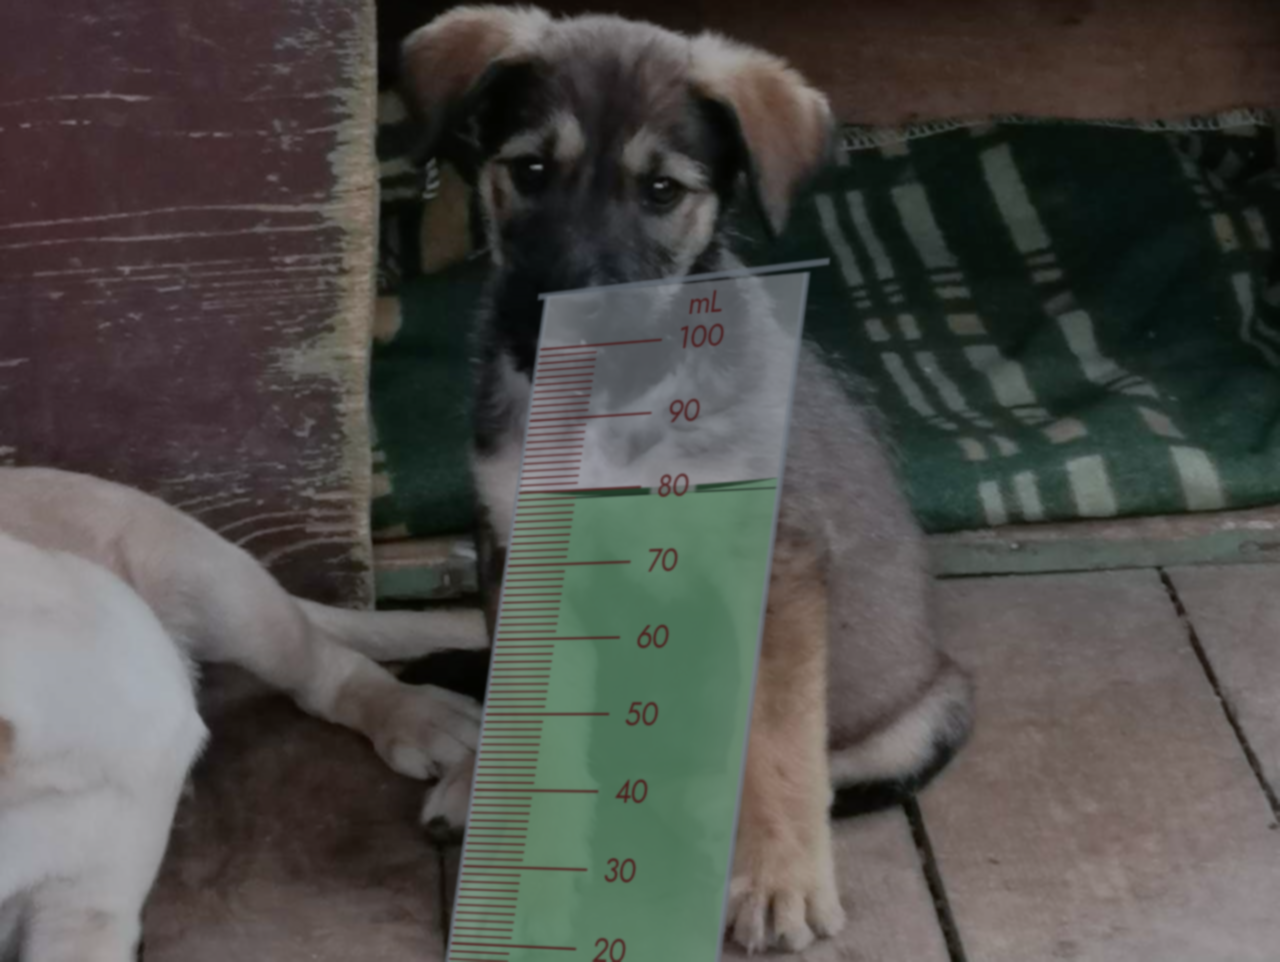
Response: 79 mL
